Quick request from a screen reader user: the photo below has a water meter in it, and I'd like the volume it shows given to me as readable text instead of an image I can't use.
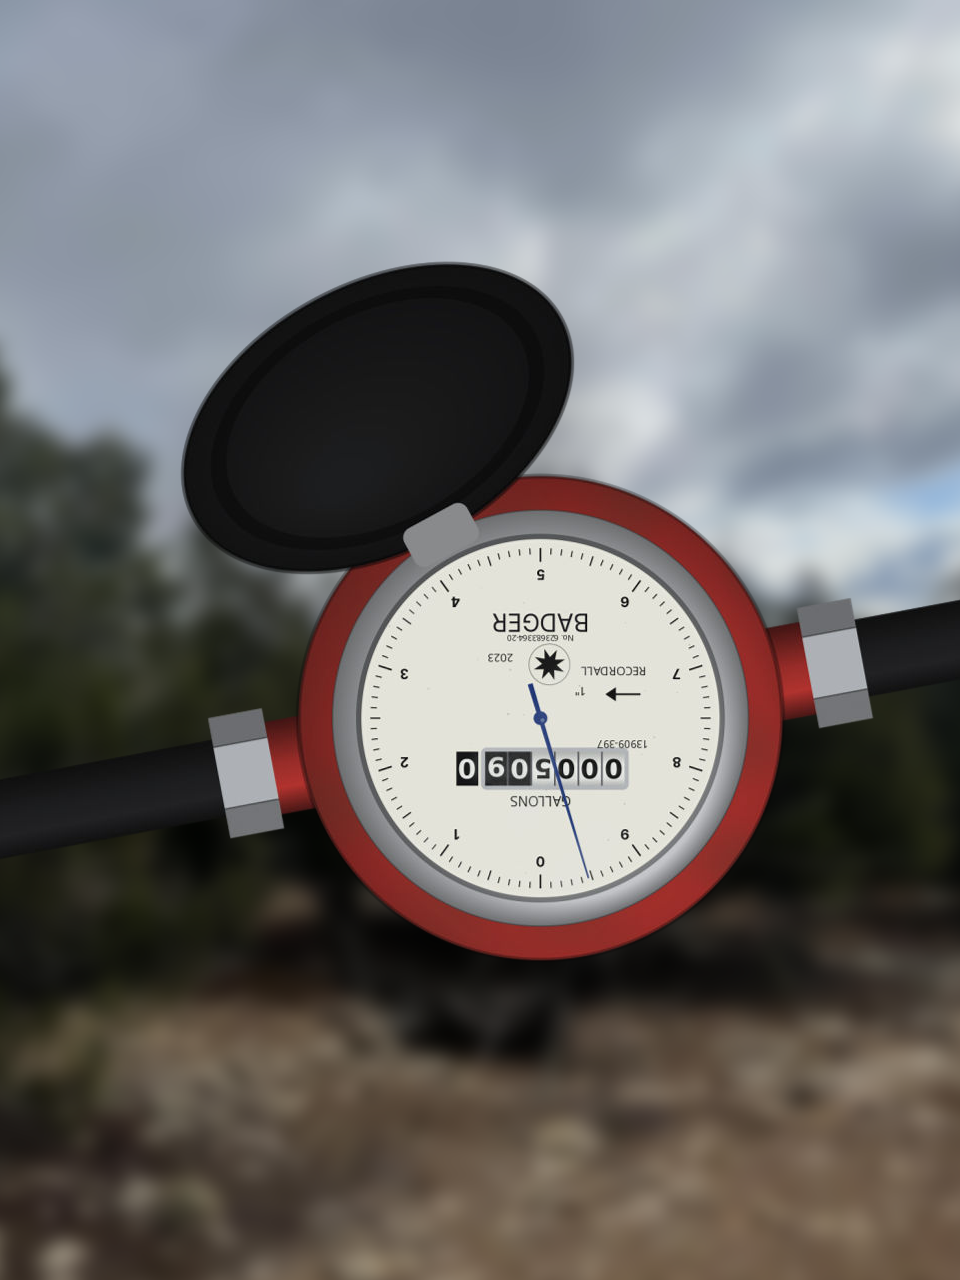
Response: 5089.5 gal
